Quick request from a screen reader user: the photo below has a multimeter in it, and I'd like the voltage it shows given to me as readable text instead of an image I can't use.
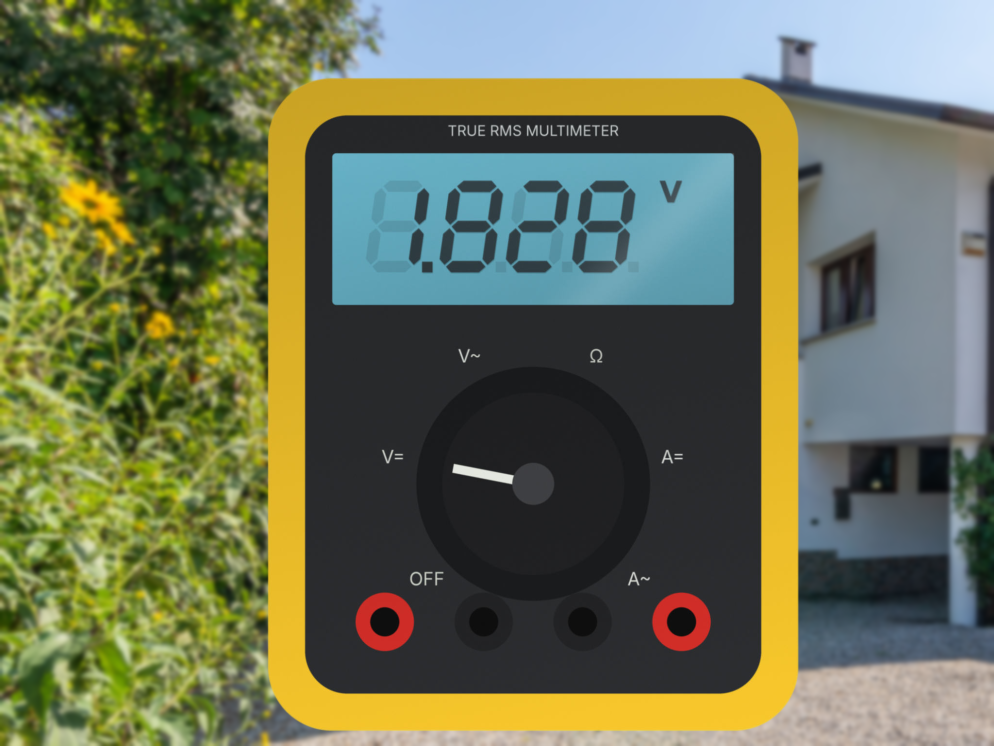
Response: 1.828 V
